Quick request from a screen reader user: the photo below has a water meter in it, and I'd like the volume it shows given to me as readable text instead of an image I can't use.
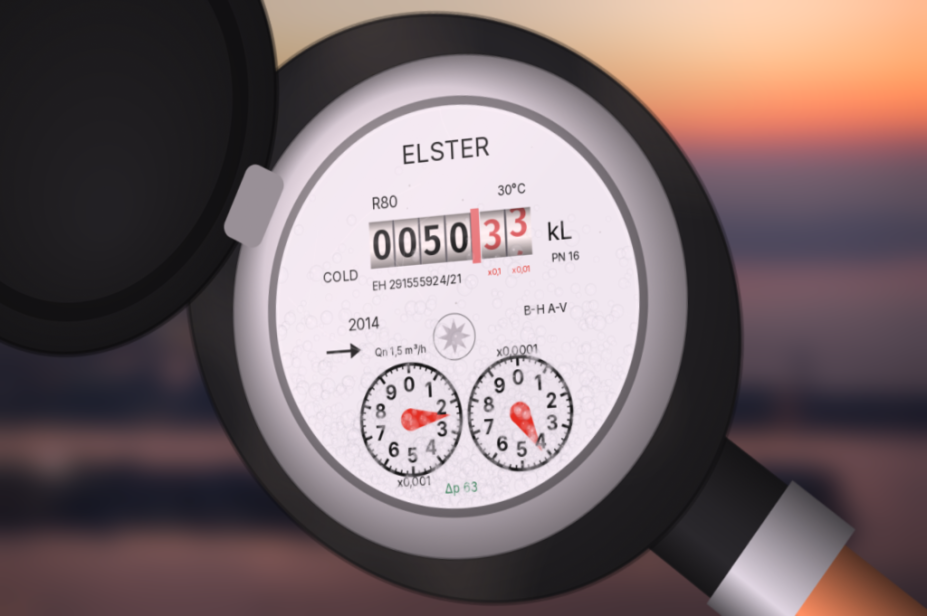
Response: 50.3324 kL
